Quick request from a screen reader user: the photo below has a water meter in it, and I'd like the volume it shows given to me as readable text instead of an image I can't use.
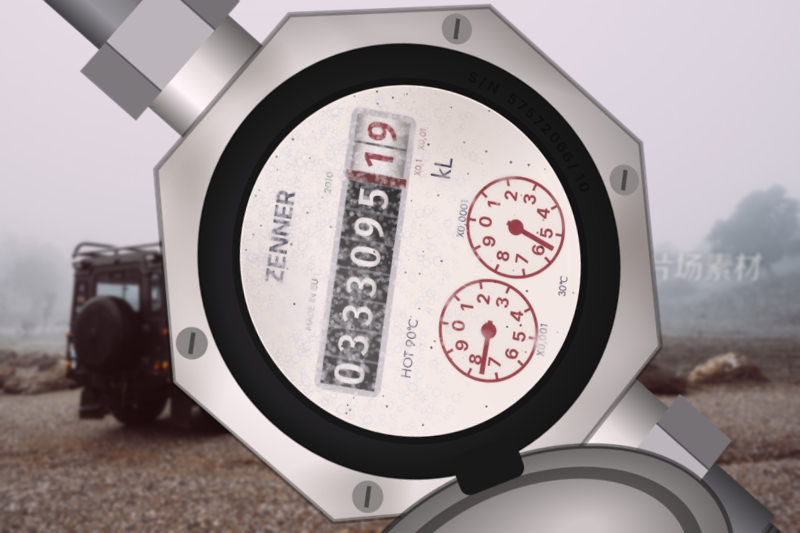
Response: 333095.1975 kL
